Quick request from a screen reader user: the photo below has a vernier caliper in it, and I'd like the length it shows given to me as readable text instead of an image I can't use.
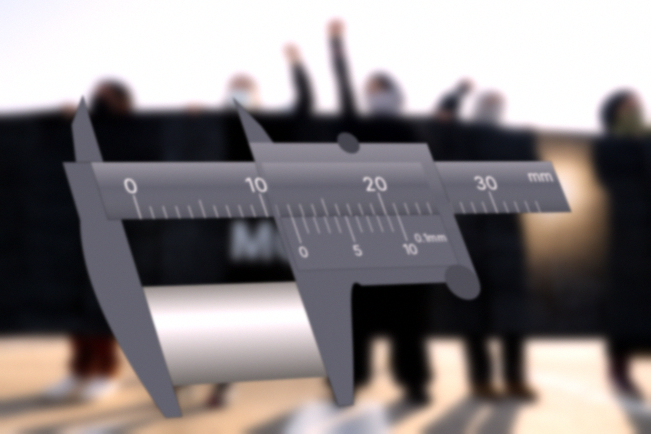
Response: 12.0 mm
